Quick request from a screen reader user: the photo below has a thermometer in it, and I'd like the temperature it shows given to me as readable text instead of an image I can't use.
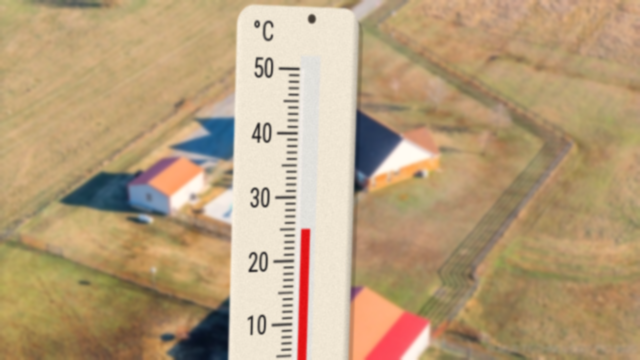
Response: 25 °C
